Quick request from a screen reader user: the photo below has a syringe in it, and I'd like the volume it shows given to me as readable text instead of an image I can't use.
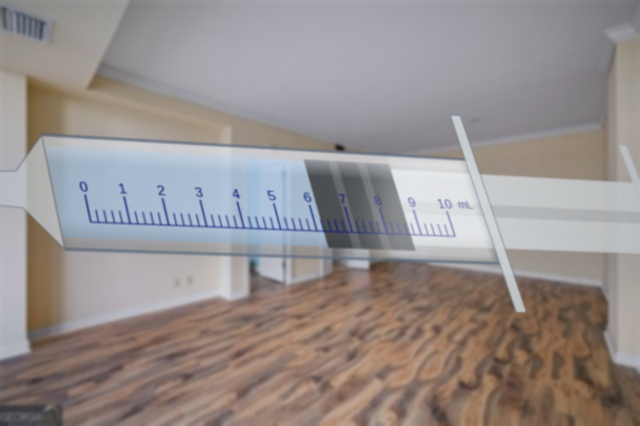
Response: 6.2 mL
